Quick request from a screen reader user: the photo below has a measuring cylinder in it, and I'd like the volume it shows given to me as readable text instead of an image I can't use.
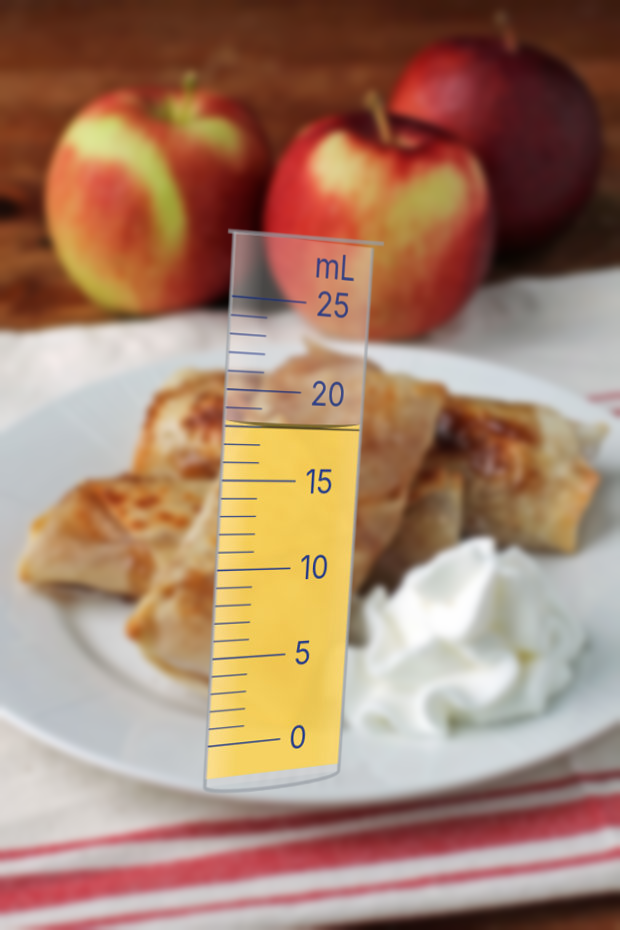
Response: 18 mL
